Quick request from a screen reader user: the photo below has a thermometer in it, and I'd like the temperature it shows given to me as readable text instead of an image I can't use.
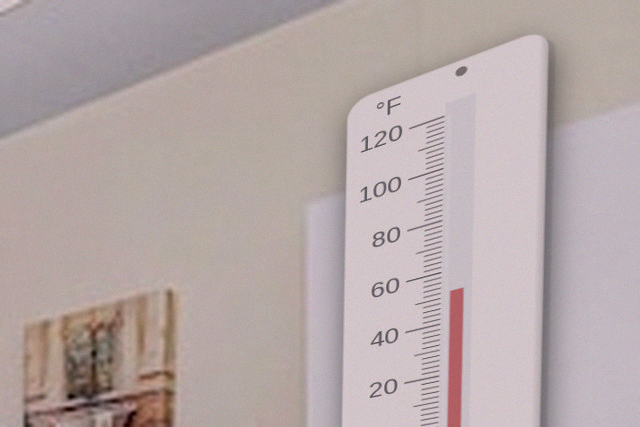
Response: 52 °F
